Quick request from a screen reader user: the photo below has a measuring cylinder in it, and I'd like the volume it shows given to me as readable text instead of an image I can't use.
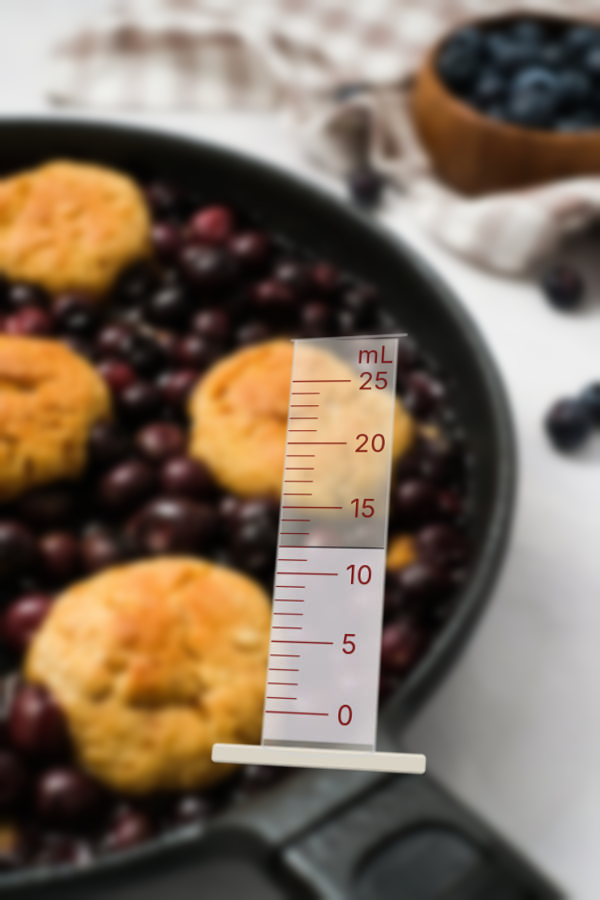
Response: 12 mL
